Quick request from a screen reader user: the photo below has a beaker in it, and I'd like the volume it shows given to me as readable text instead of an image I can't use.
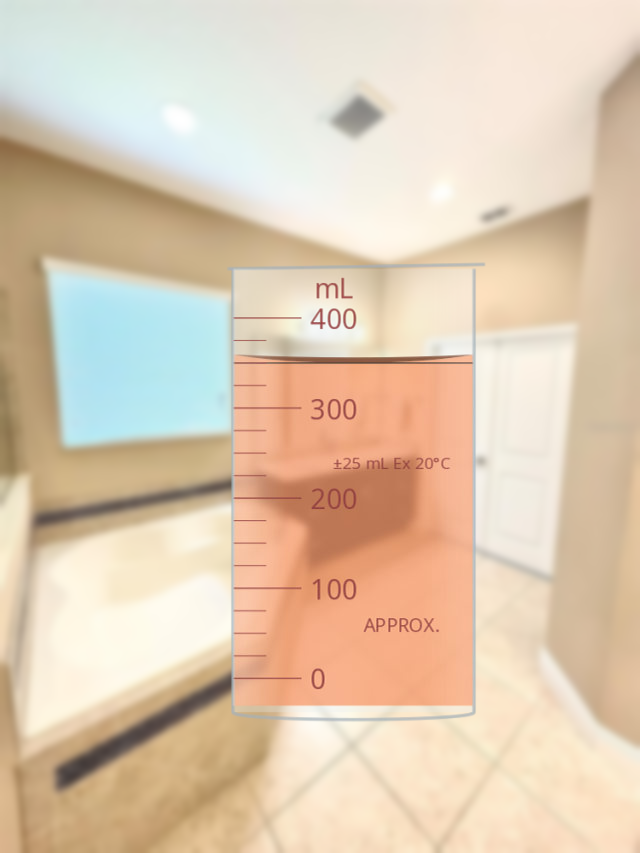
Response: 350 mL
